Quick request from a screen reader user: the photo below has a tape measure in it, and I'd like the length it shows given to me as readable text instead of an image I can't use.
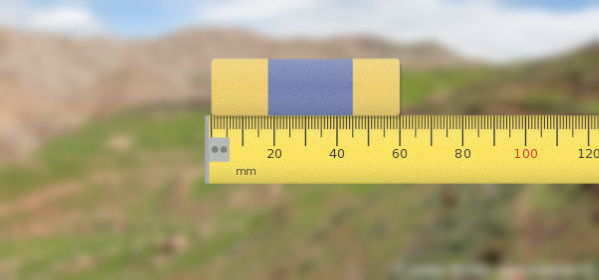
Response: 60 mm
